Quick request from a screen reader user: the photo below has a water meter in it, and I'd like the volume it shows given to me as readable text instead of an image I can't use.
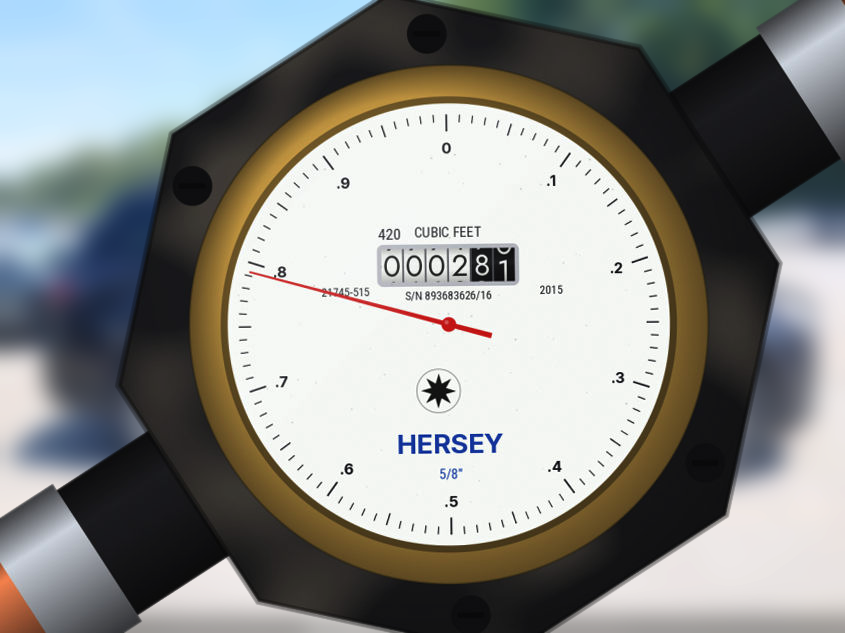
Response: 280.79 ft³
